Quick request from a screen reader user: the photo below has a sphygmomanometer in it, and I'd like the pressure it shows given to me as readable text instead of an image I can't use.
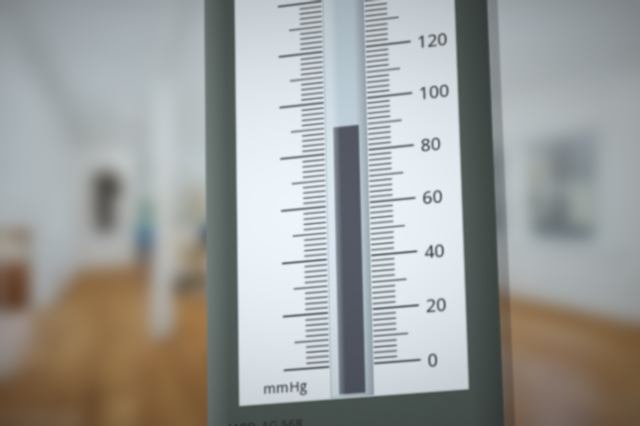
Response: 90 mmHg
